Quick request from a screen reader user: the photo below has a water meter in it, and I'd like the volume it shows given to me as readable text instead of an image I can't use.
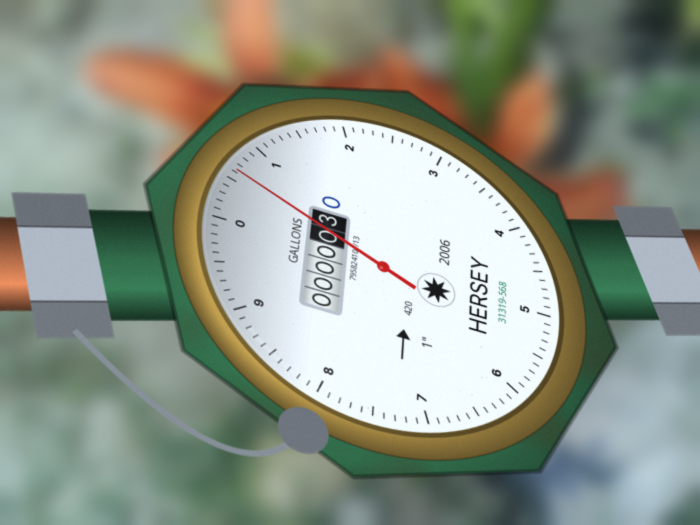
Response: 30.6 gal
